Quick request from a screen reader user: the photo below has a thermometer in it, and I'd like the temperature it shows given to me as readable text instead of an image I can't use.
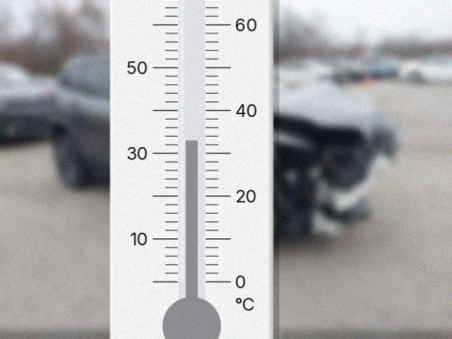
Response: 33 °C
